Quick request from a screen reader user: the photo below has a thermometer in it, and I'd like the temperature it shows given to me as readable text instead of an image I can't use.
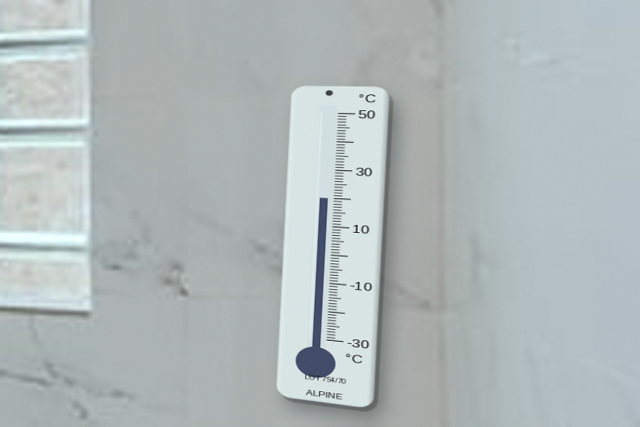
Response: 20 °C
